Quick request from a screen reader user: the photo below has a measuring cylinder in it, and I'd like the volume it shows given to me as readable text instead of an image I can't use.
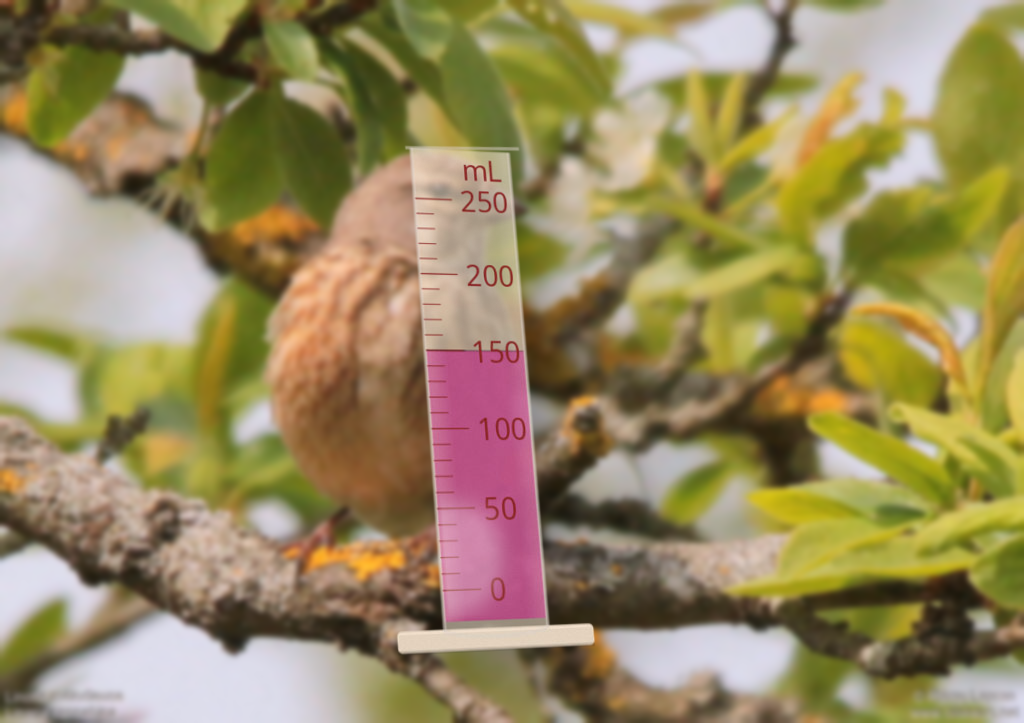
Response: 150 mL
